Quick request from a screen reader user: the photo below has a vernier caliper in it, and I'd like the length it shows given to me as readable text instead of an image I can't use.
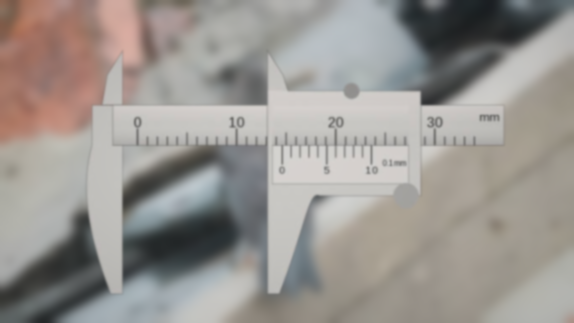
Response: 14.6 mm
